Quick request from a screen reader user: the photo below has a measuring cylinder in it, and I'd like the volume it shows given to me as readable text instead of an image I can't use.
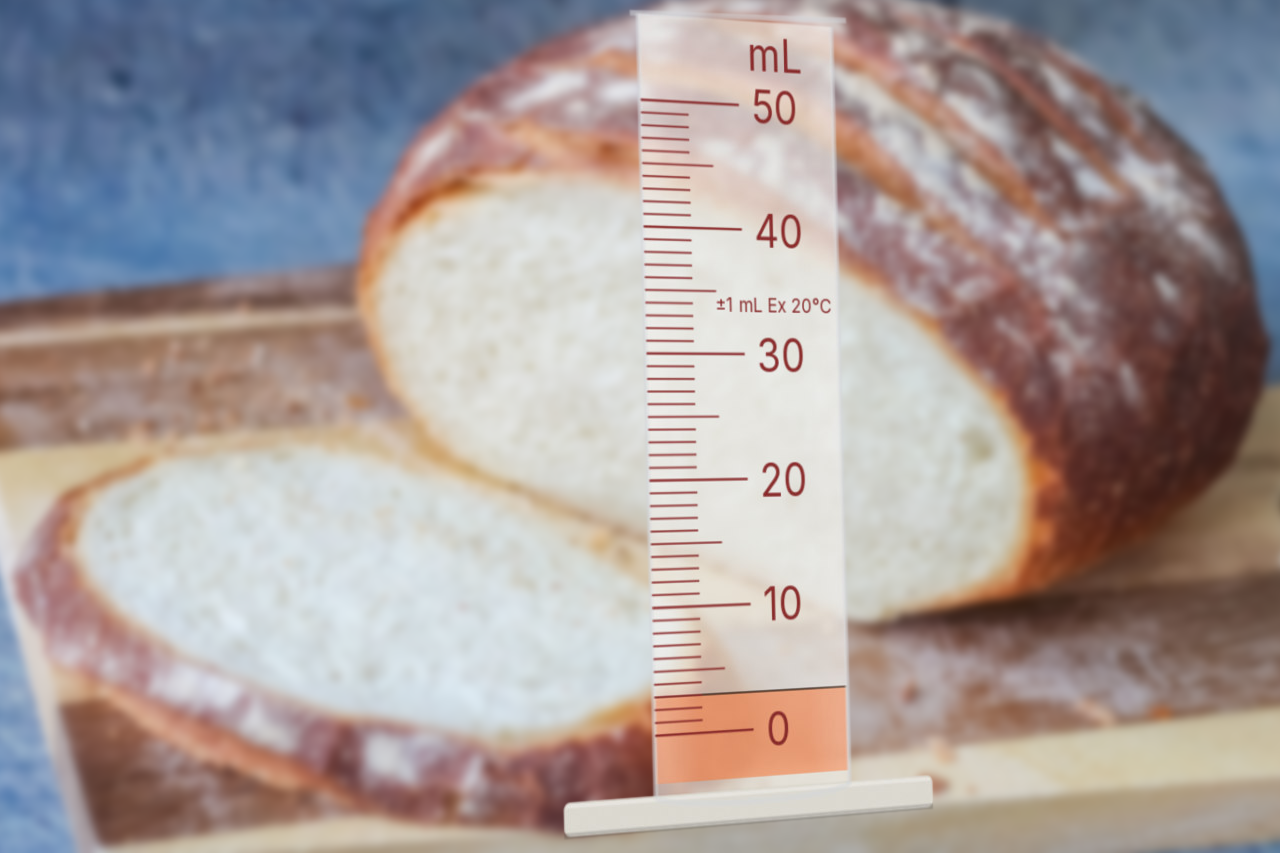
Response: 3 mL
